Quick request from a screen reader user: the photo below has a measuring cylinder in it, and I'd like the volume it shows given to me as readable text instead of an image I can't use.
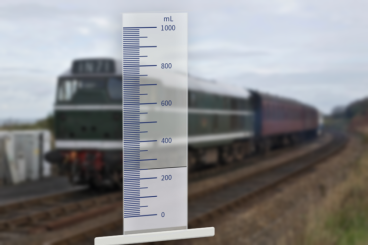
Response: 250 mL
